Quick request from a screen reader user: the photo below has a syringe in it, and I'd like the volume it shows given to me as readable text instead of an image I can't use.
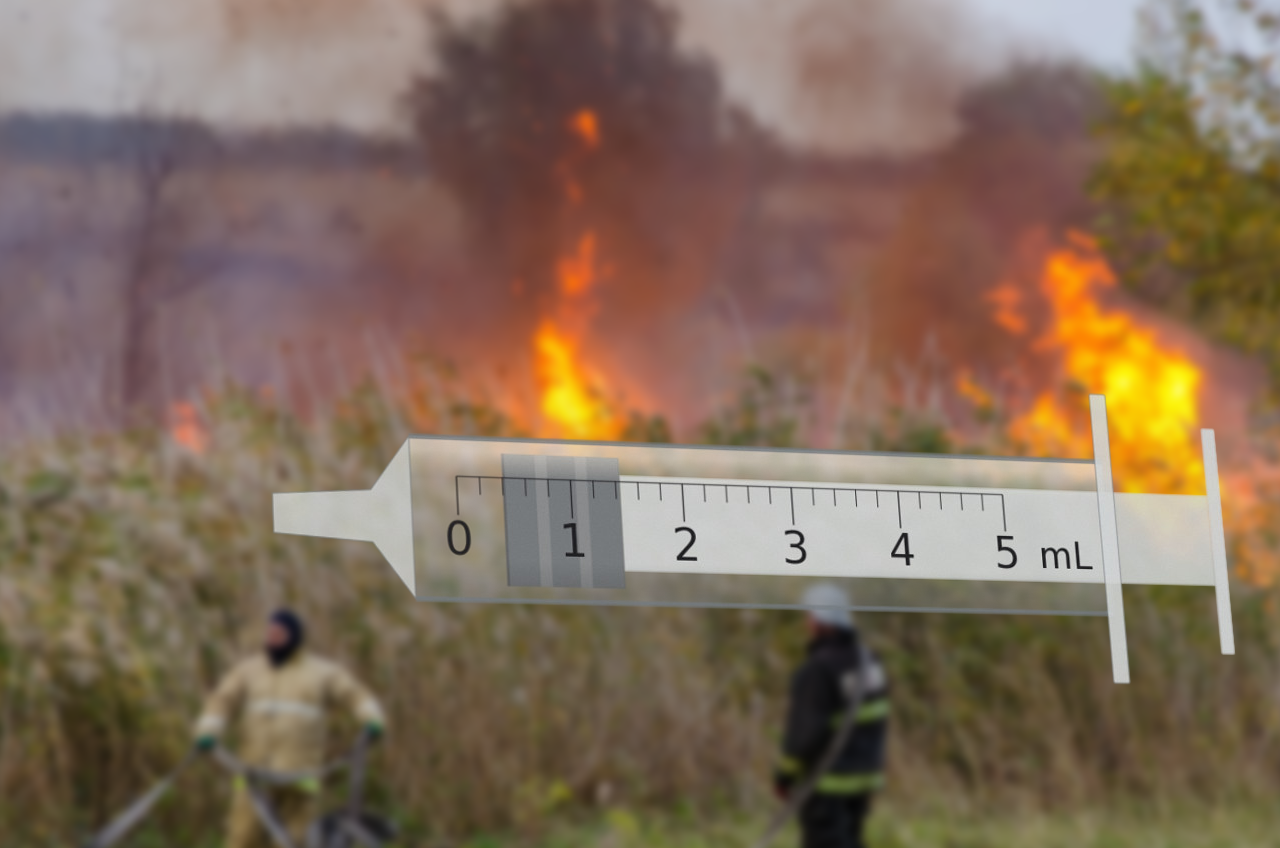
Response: 0.4 mL
